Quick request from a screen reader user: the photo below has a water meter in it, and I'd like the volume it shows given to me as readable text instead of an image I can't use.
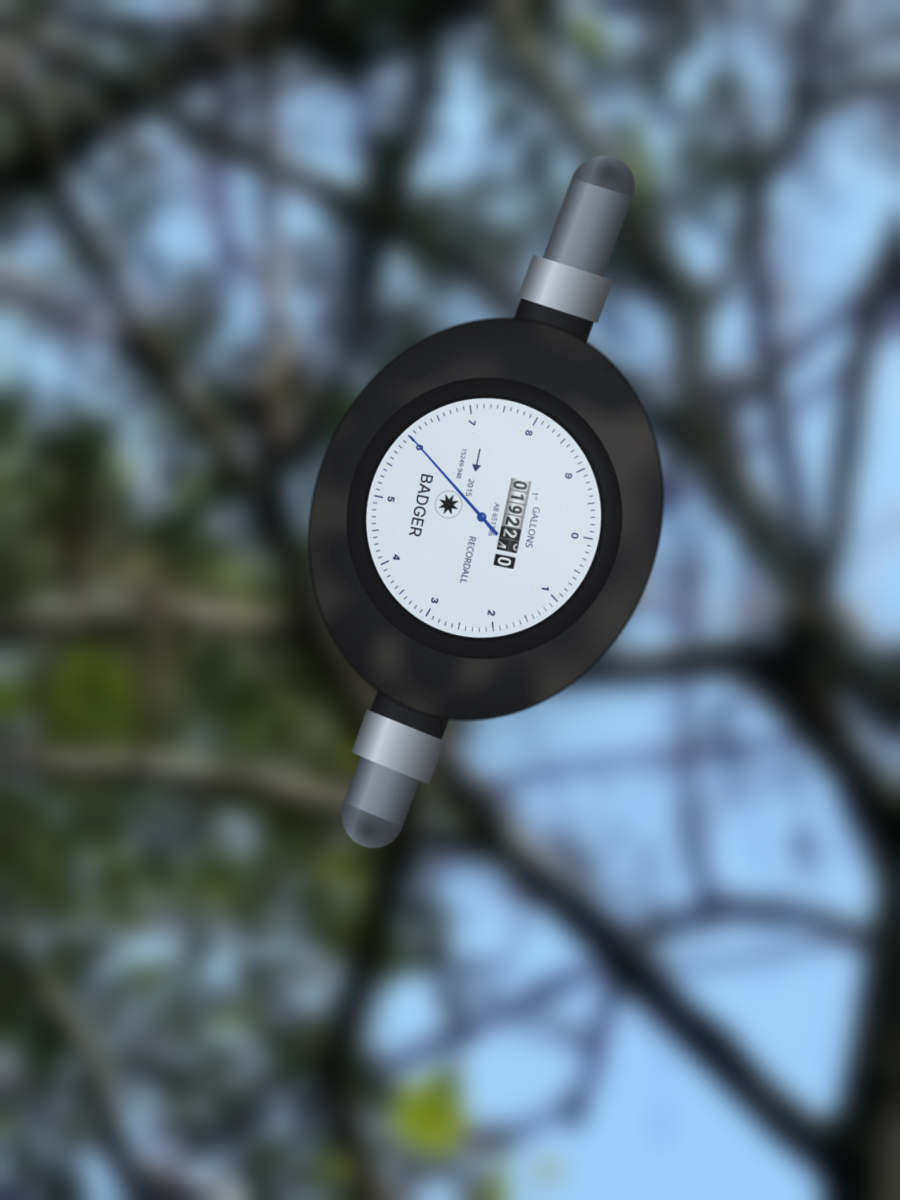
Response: 192236.0 gal
